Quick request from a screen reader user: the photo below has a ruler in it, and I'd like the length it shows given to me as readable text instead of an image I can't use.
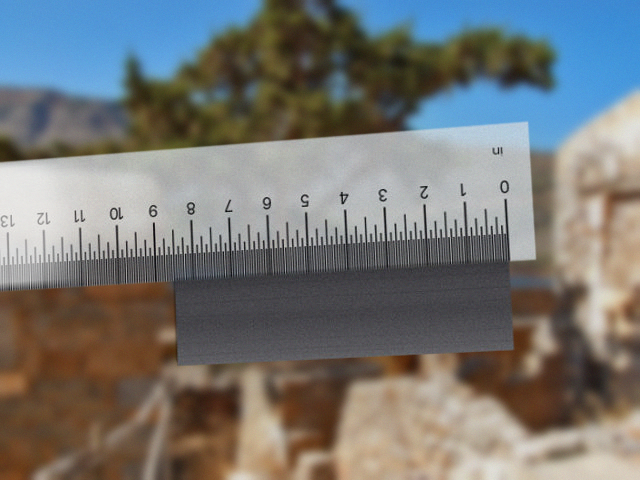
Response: 8.5 in
